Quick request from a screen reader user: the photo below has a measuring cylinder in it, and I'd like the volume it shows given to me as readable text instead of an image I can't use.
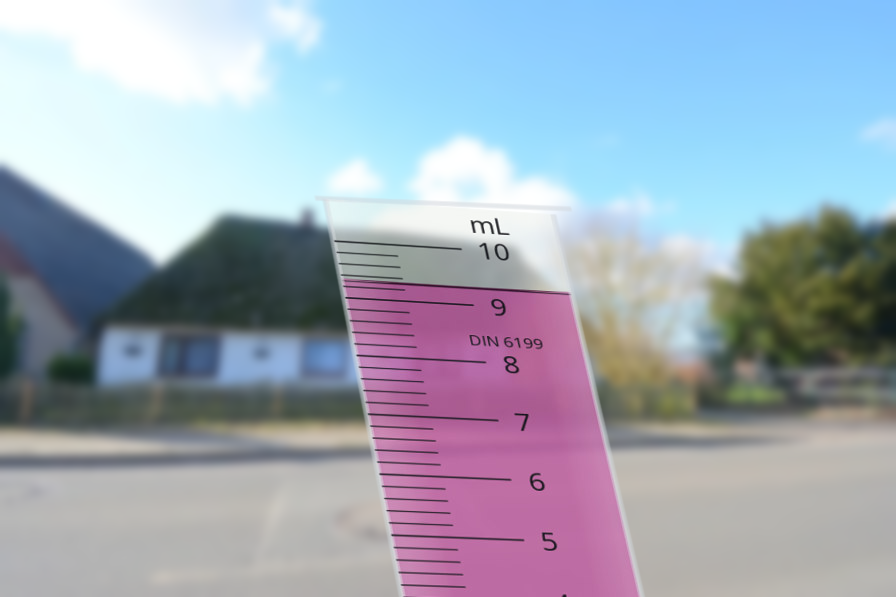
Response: 9.3 mL
